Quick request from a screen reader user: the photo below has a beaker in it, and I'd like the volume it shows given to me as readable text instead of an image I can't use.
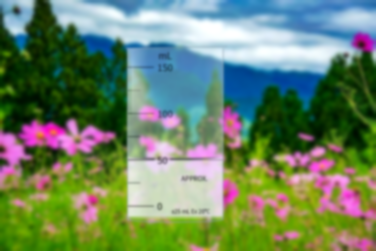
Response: 50 mL
